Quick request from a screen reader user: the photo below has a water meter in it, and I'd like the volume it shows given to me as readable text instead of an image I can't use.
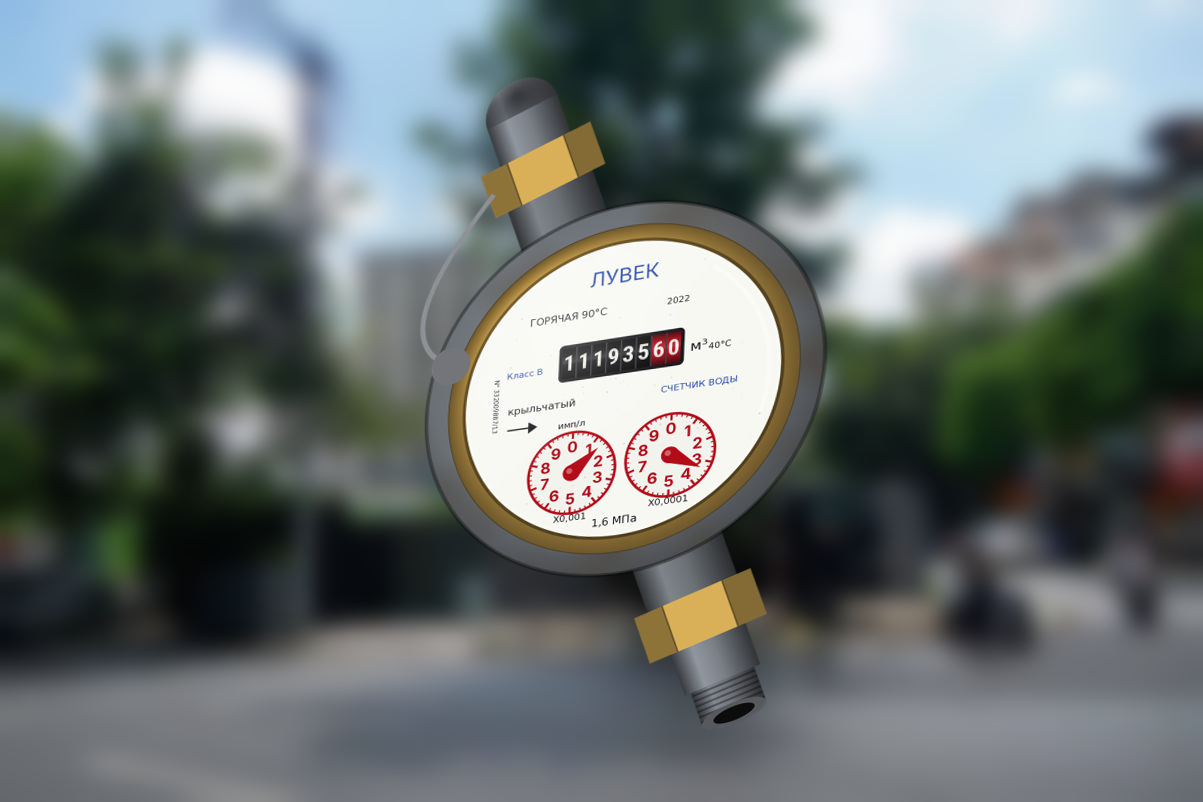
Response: 111935.6013 m³
